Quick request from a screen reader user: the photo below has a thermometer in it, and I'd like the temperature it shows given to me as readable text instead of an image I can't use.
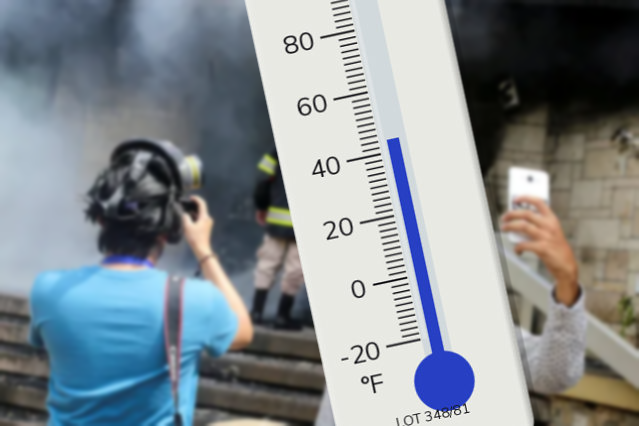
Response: 44 °F
